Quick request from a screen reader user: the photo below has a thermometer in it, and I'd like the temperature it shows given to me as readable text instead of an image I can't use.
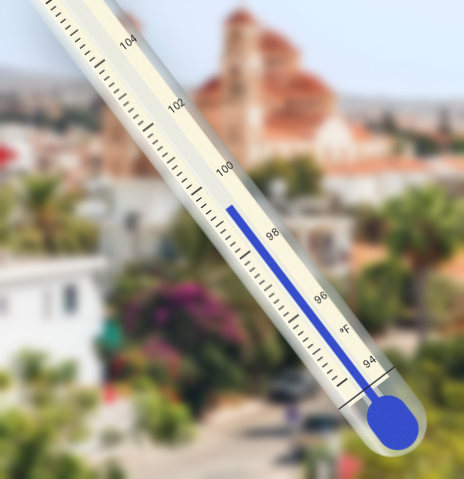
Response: 99.2 °F
